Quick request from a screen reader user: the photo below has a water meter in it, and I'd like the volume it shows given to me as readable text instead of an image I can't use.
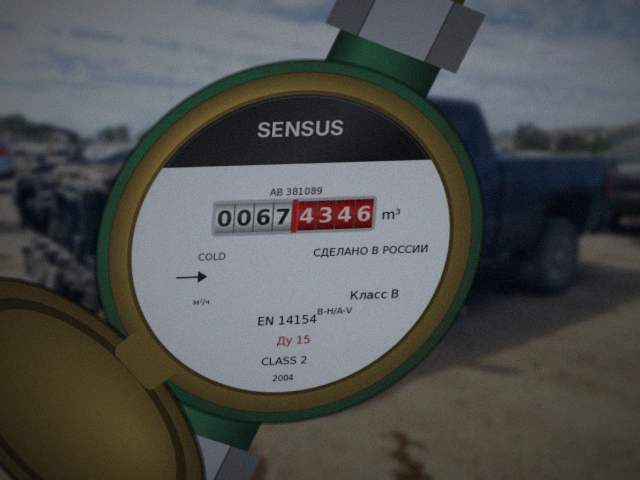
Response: 67.4346 m³
